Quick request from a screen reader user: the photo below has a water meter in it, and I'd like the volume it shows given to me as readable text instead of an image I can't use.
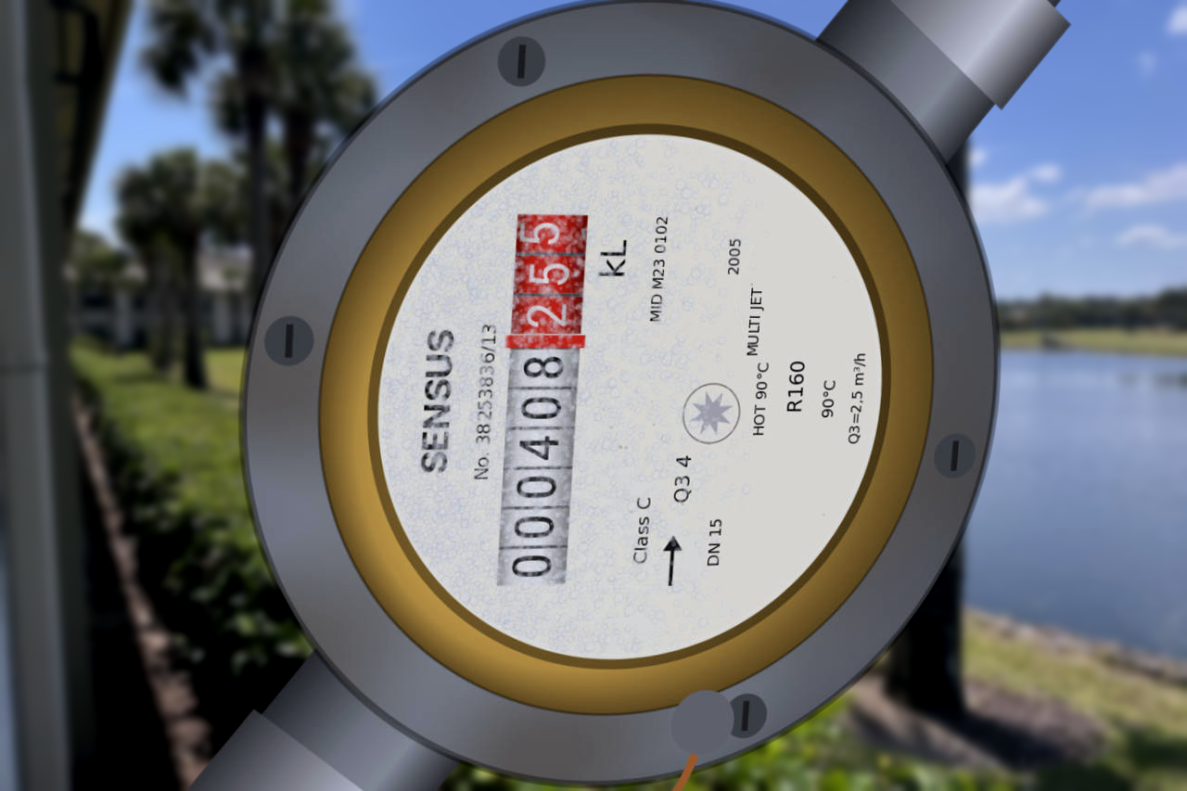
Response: 408.255 kL
